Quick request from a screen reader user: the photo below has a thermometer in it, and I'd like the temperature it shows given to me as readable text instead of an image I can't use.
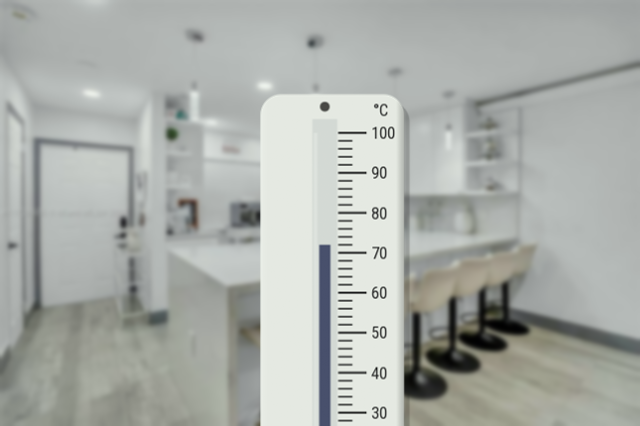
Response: 72 °C
